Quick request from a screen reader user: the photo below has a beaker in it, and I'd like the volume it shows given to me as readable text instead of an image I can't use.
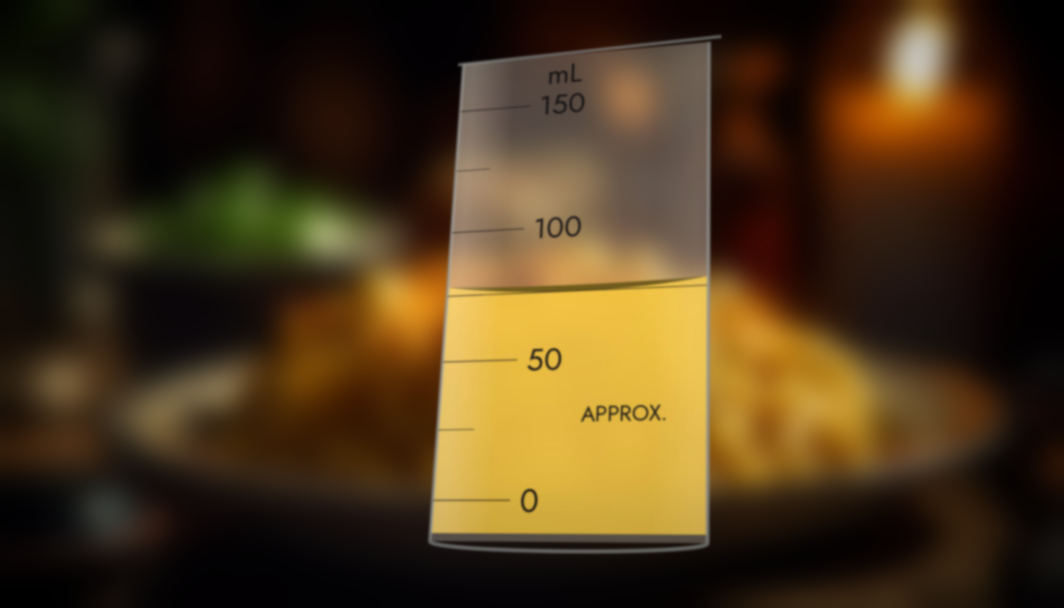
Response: 75 mL
